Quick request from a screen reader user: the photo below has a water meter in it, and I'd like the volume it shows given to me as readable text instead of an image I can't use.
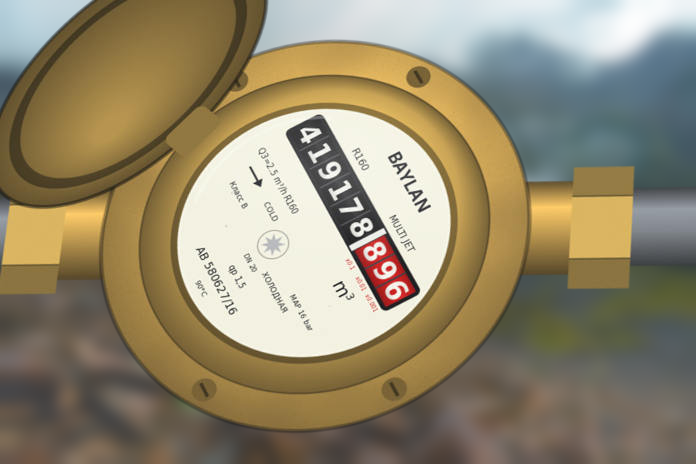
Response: 419178.896 m³
